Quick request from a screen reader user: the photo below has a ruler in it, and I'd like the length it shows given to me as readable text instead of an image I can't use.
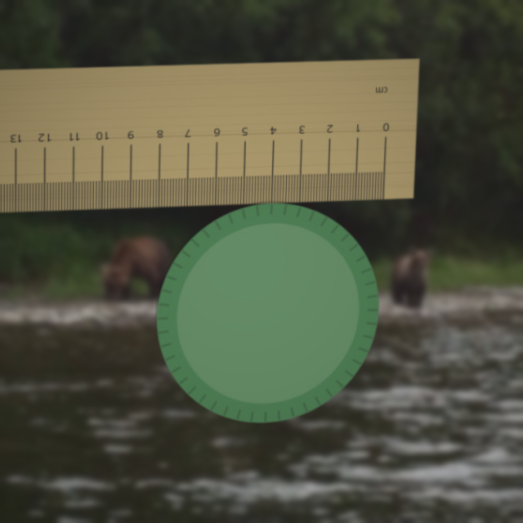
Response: 8 cm
